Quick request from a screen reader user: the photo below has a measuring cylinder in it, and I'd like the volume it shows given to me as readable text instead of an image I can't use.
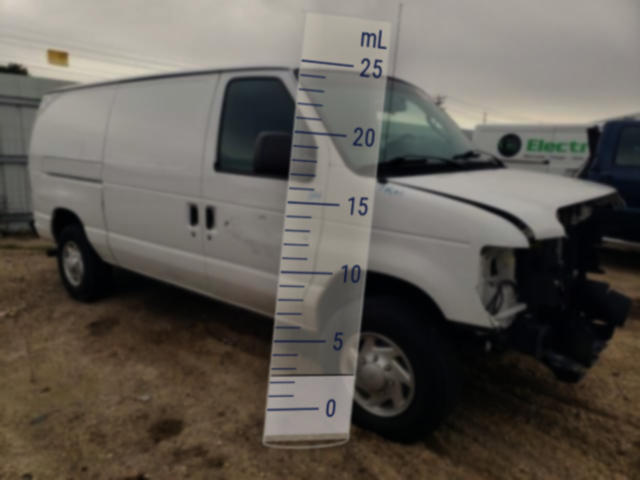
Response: 2.5 mL
